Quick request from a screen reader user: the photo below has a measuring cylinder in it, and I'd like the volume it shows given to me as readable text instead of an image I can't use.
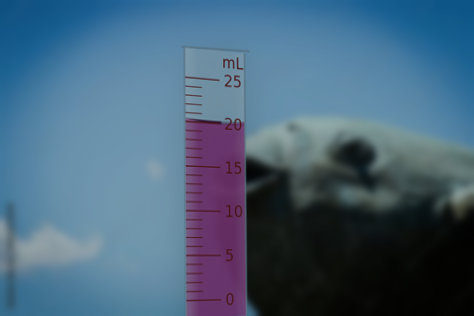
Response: 20 mL
